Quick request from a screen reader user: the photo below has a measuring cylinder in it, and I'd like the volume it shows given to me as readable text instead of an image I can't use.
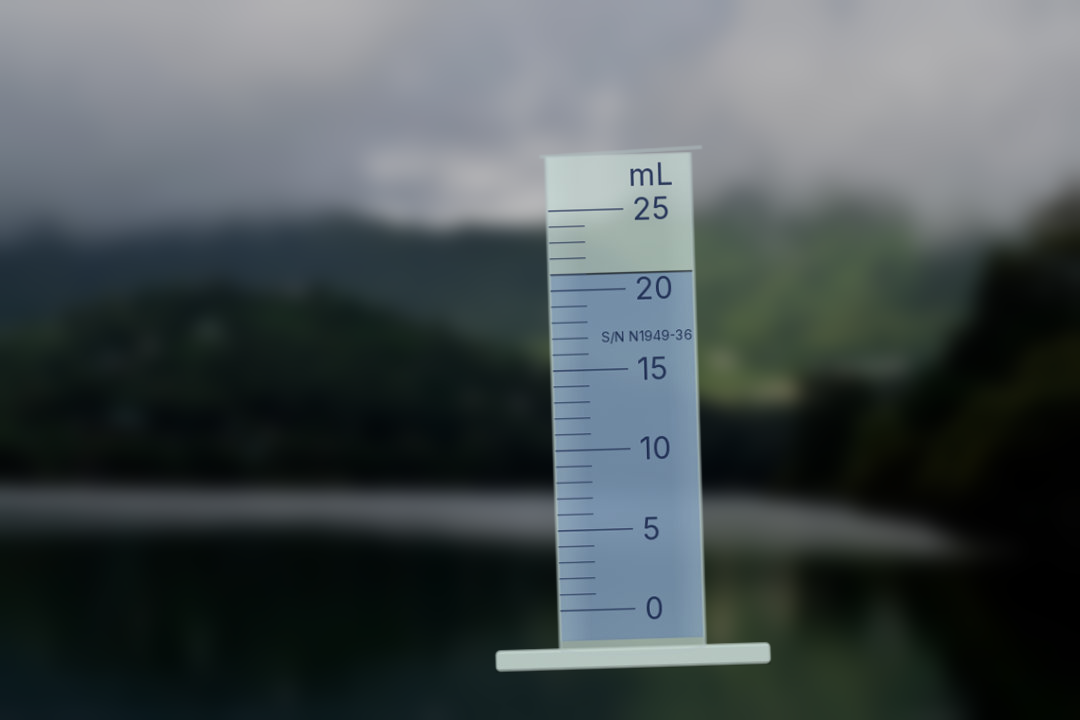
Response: 21 mL
